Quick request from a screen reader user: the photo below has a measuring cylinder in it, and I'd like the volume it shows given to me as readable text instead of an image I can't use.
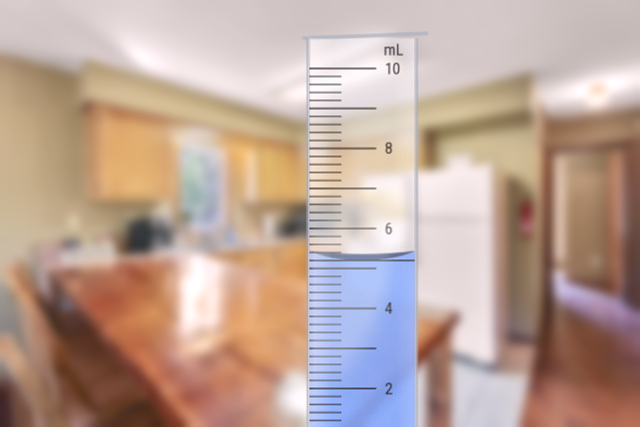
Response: 5.2 mL
